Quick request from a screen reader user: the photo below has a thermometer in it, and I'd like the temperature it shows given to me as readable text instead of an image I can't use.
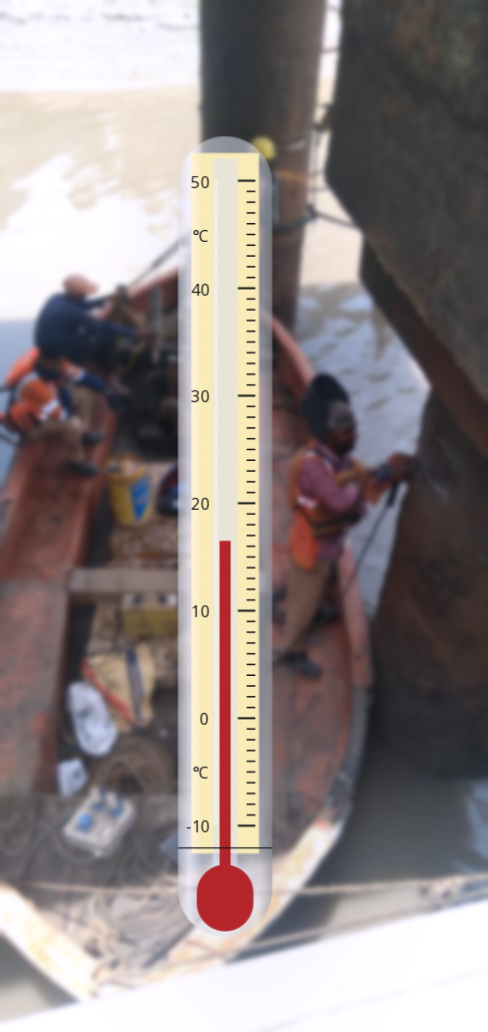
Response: 16.5 °C
